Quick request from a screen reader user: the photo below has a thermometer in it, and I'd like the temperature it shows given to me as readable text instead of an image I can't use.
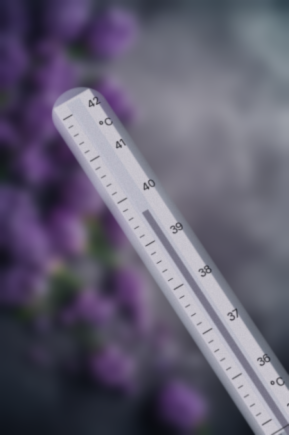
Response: 39.6 °C
